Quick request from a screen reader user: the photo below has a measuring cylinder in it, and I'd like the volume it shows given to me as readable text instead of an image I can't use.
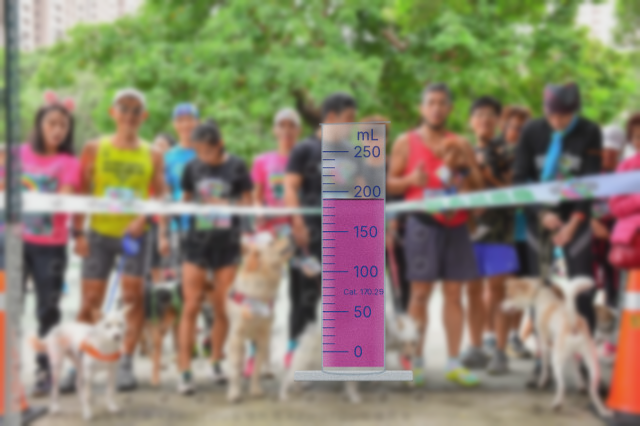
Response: 190 mL
